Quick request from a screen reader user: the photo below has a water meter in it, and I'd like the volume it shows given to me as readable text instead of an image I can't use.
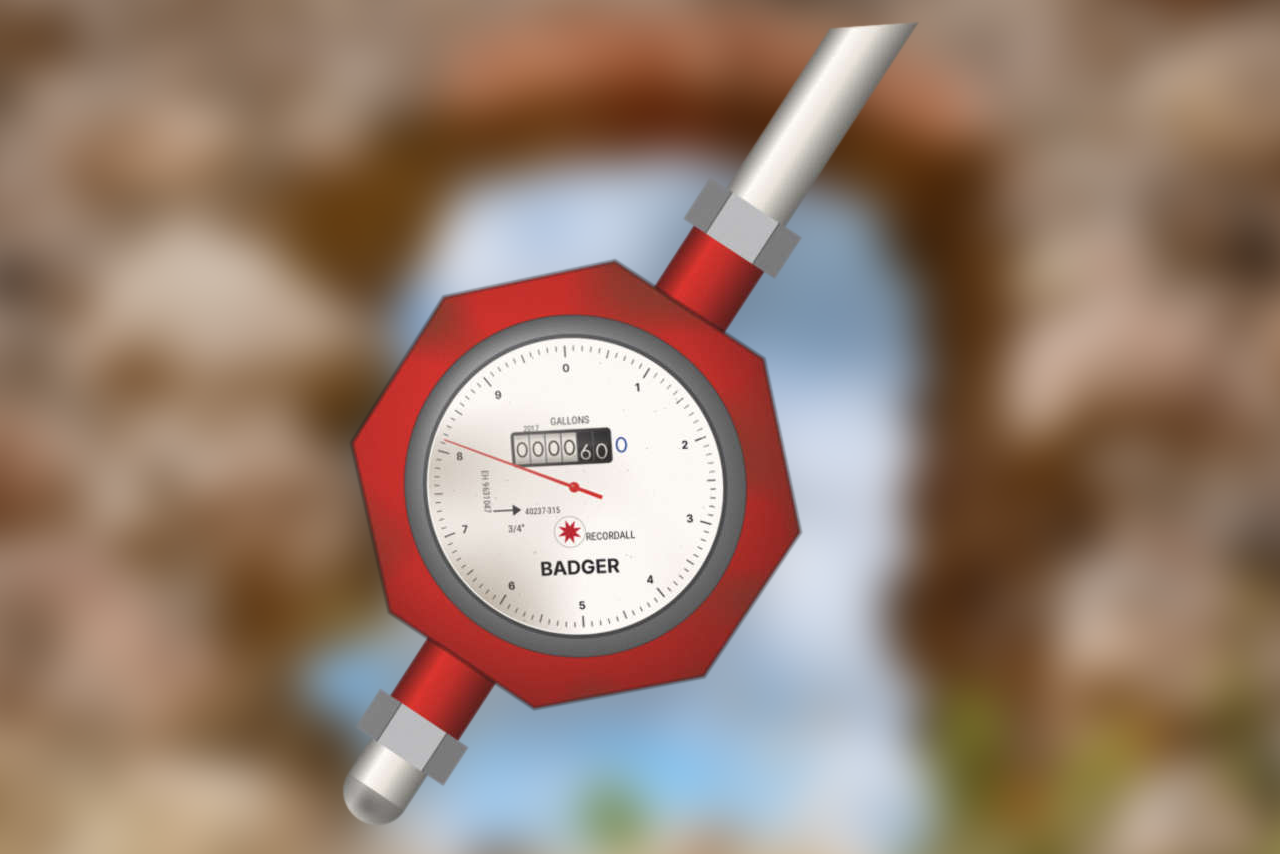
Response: 598.1 gal
